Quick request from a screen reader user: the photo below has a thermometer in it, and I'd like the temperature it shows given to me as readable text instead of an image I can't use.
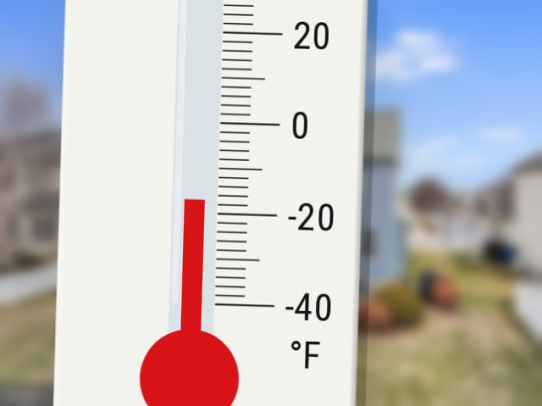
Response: -17 °F
